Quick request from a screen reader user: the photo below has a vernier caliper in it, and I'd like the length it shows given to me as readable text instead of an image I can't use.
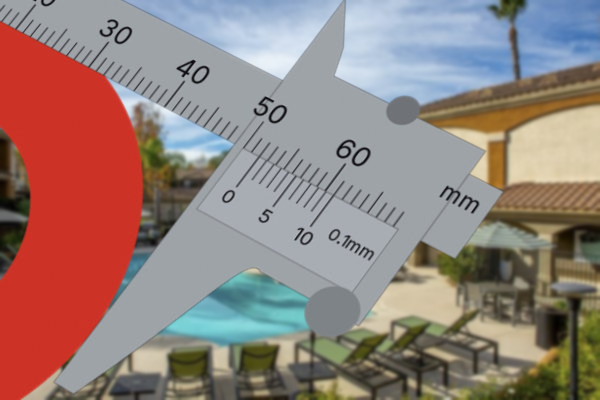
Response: 52.0 mm
